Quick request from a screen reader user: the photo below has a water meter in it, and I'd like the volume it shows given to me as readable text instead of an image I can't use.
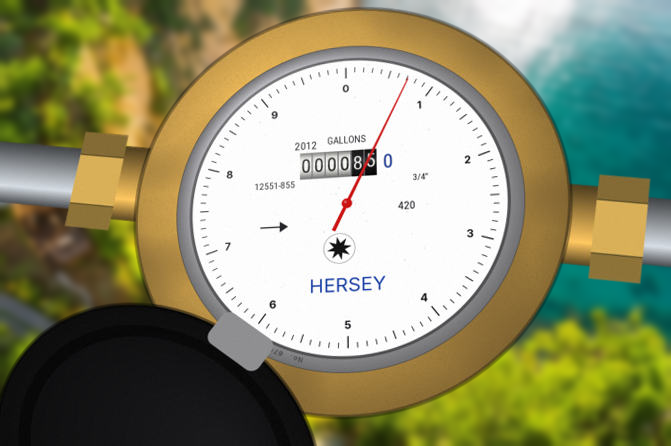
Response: 850.7 gal
